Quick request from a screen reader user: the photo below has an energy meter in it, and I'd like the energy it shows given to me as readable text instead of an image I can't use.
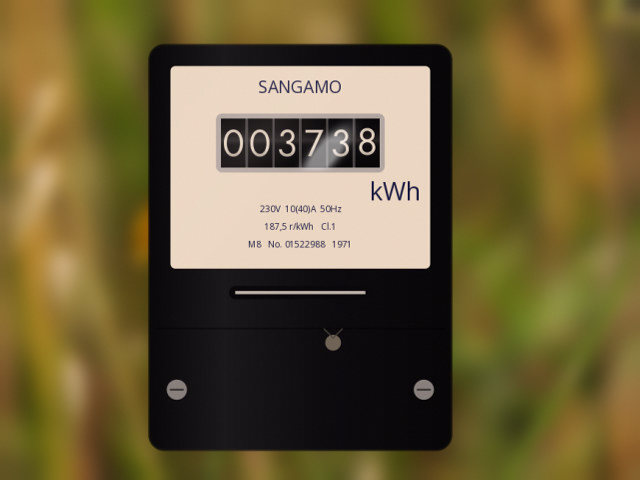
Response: 3738 kWh
